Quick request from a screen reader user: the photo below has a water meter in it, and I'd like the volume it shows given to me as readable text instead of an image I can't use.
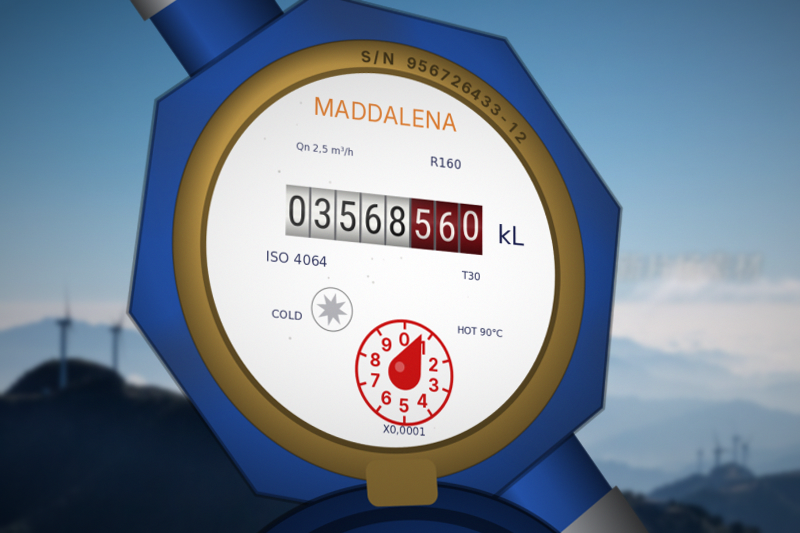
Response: 3568.5600 kL
